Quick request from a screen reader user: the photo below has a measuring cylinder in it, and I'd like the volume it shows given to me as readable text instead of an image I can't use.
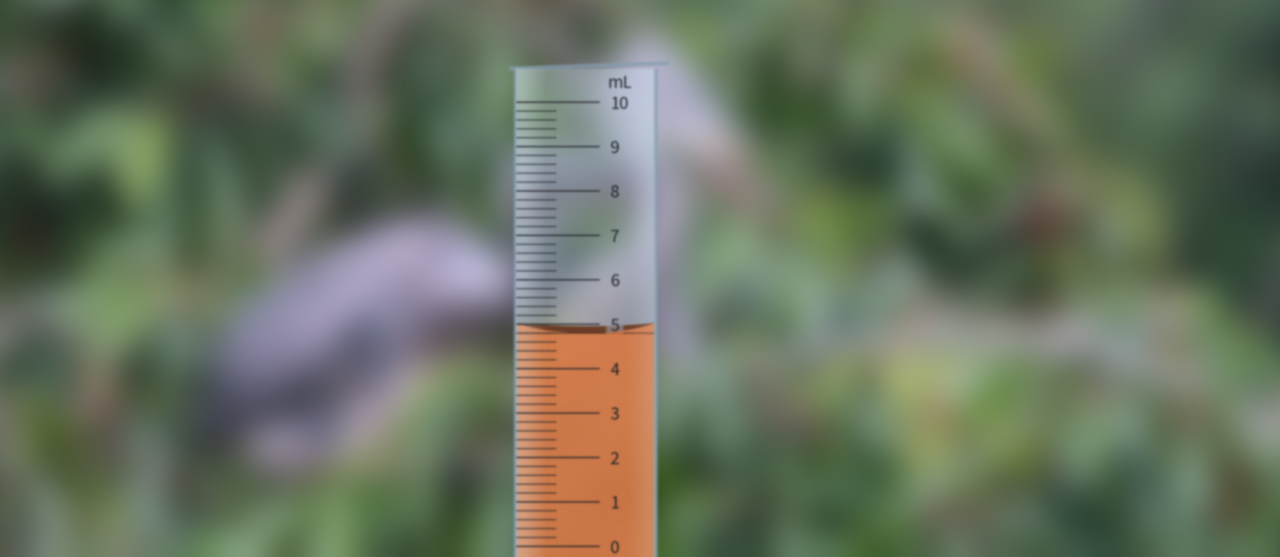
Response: 4.8 mL
